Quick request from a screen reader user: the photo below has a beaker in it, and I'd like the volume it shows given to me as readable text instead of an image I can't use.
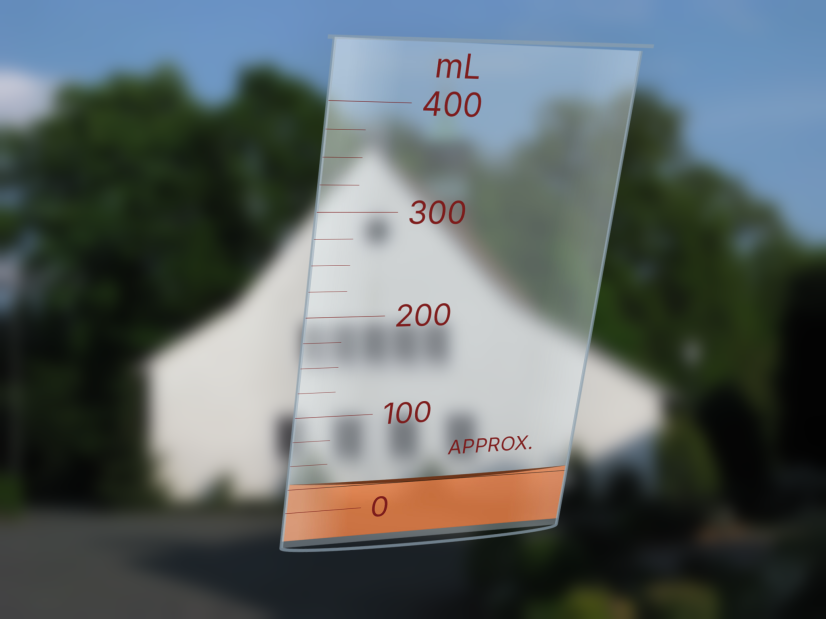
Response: 25 mL
